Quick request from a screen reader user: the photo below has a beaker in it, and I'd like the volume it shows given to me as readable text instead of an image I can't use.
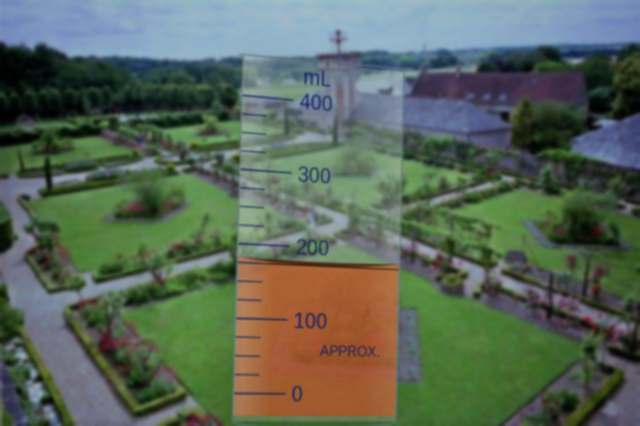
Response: 175 mL
